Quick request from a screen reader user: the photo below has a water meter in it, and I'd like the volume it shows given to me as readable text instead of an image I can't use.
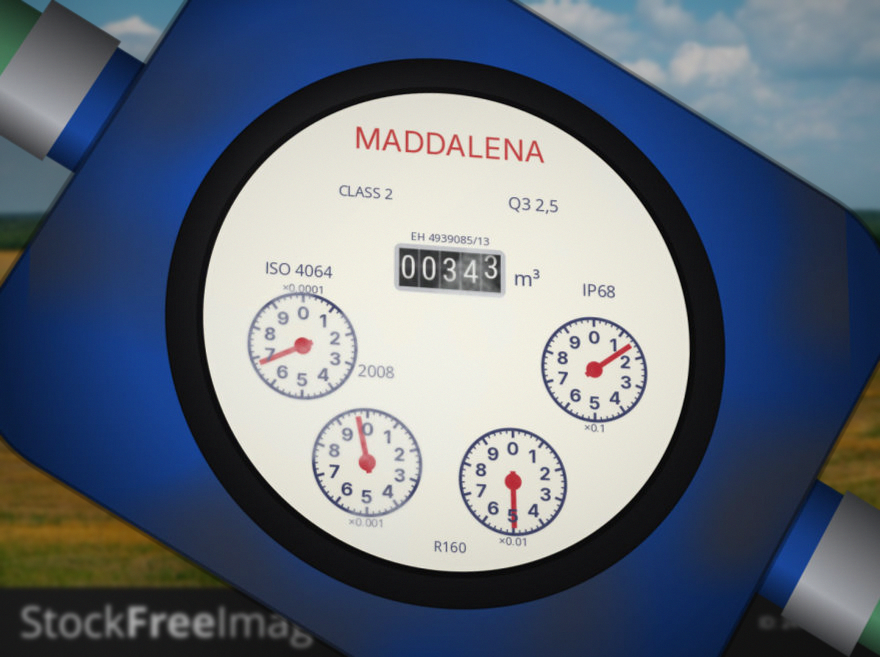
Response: 343.1496 m³
